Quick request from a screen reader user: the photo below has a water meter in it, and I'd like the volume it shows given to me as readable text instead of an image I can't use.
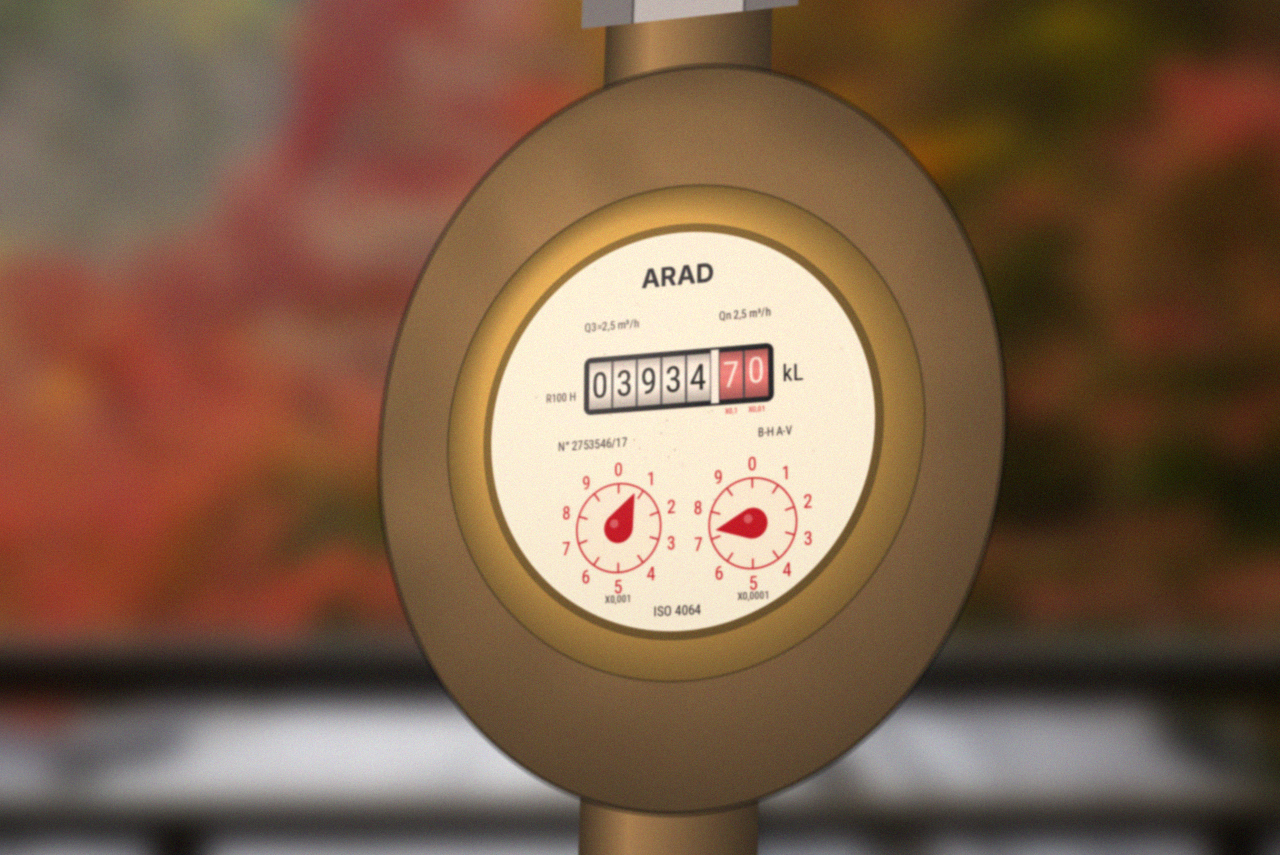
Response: 3934.7007 kL
